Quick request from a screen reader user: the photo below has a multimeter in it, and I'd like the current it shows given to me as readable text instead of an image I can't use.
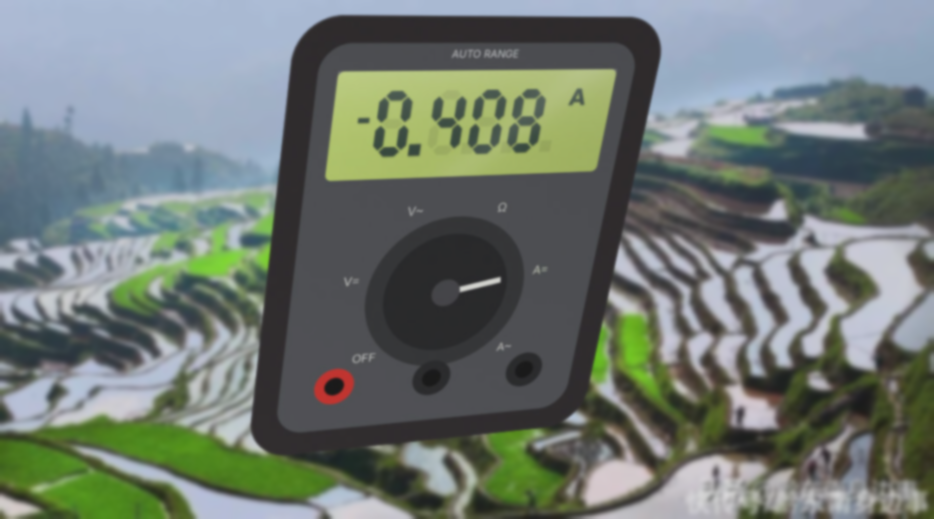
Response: -0.408 A
